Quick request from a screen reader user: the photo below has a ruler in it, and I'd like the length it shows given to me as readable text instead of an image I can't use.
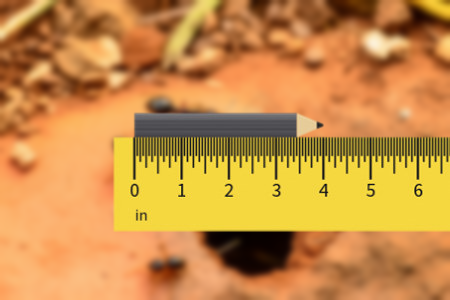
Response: 4 in
